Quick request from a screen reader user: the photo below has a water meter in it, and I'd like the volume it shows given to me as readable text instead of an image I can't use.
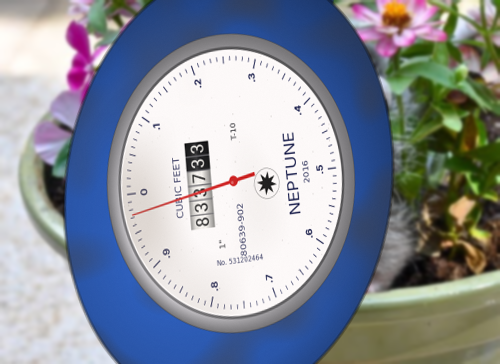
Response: 833732.97 ft³
